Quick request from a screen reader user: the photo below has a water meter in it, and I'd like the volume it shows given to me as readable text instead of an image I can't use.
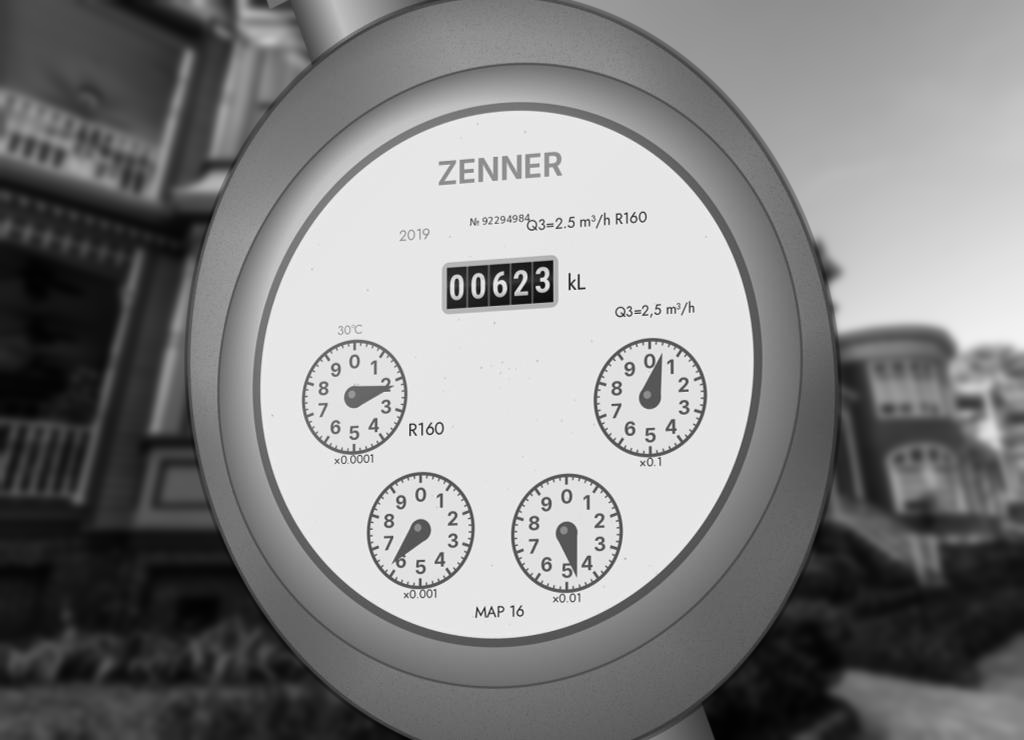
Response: 623.0462 kL
